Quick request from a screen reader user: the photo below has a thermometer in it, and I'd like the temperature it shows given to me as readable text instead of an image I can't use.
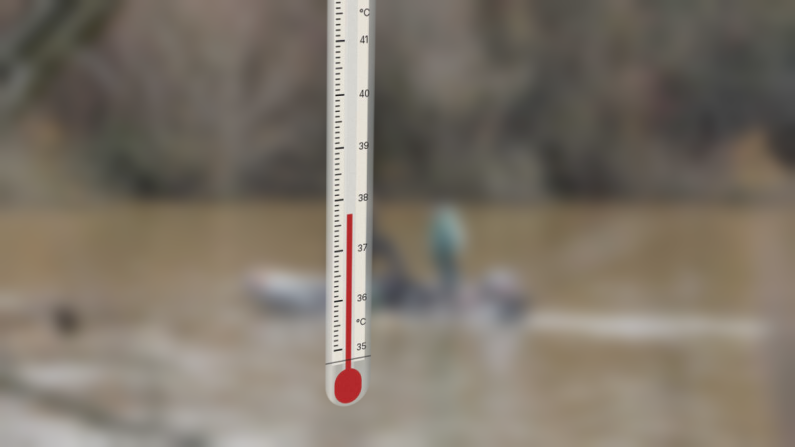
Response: 37.7 °C
